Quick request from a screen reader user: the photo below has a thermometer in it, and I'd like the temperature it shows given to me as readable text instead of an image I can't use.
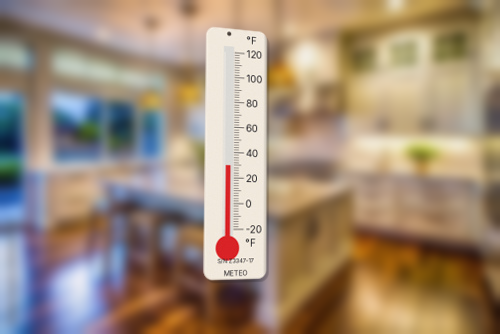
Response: 30 °F
